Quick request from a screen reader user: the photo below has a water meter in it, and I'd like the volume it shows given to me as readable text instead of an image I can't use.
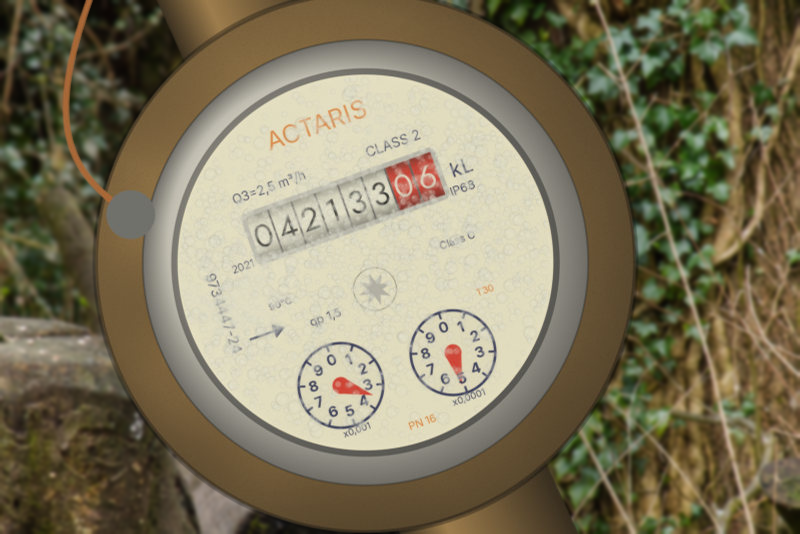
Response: 42133.0635 kL
